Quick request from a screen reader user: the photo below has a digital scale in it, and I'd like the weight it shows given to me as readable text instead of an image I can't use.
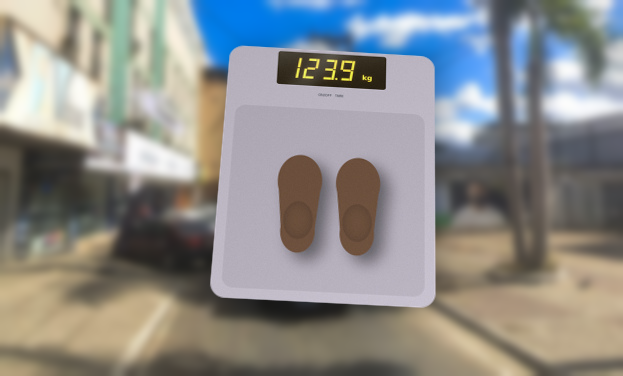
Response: 123.9 kg
